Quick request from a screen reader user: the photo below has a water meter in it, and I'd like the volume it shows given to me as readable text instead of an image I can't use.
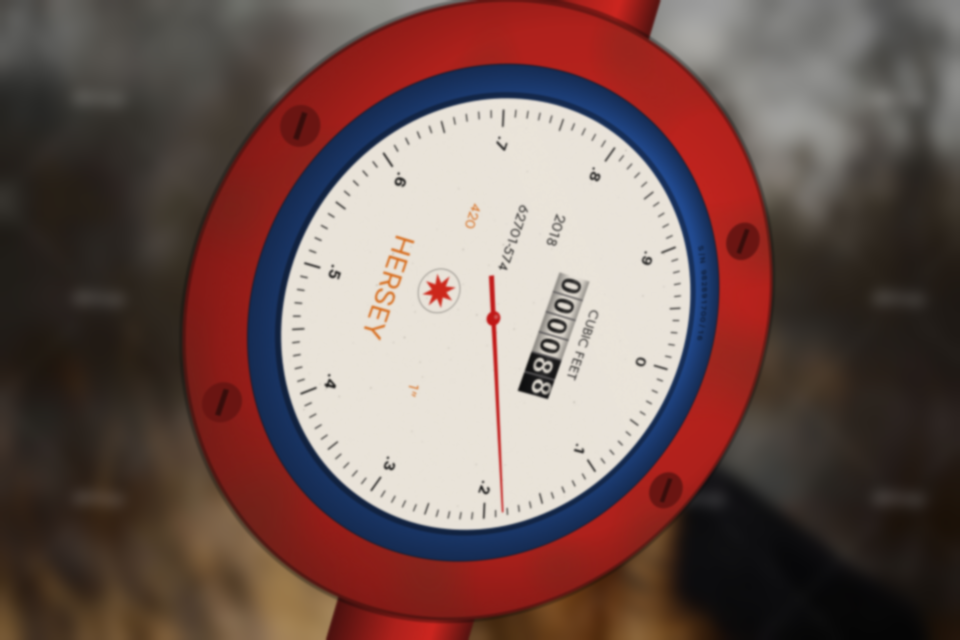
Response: 88.18 ft³
